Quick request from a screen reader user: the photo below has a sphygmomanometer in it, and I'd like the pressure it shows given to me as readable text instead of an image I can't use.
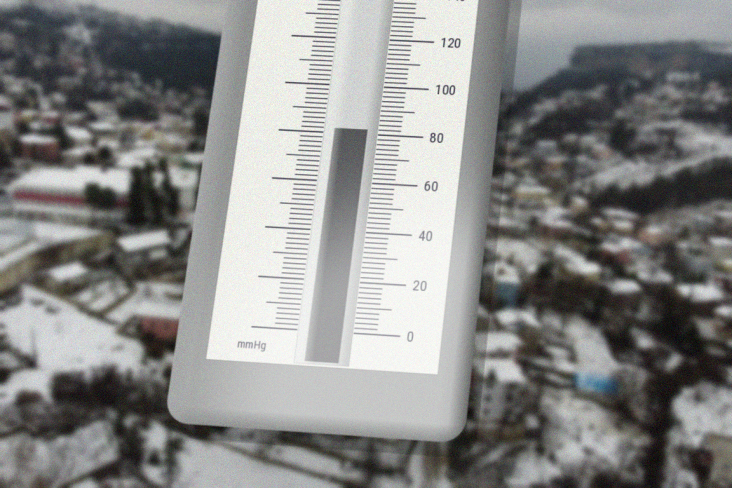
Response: 82 mmHg
